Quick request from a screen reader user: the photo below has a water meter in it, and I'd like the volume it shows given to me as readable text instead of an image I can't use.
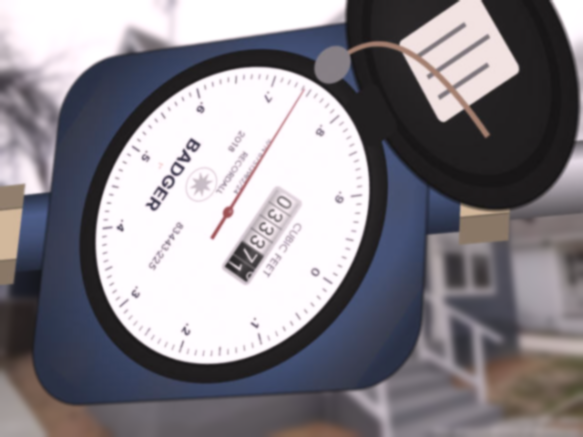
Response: 33370.74 ft³
